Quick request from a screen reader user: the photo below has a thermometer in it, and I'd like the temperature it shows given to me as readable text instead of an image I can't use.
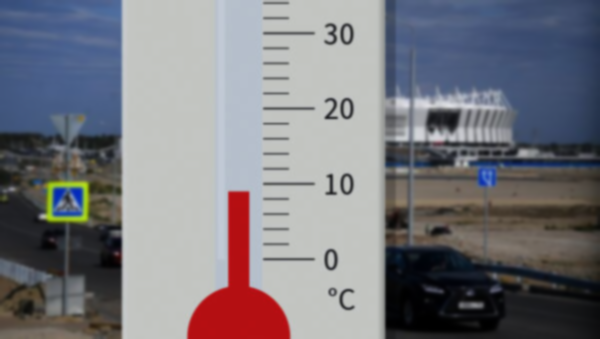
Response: 9 °C
